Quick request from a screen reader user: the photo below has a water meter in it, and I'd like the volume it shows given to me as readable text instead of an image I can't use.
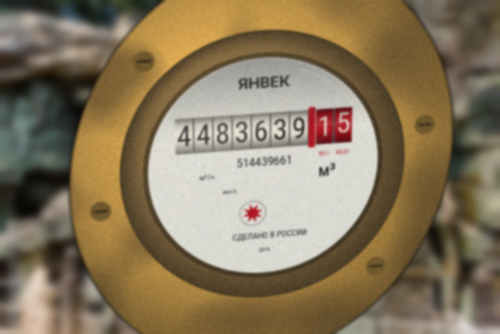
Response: 4483639.15 m³
